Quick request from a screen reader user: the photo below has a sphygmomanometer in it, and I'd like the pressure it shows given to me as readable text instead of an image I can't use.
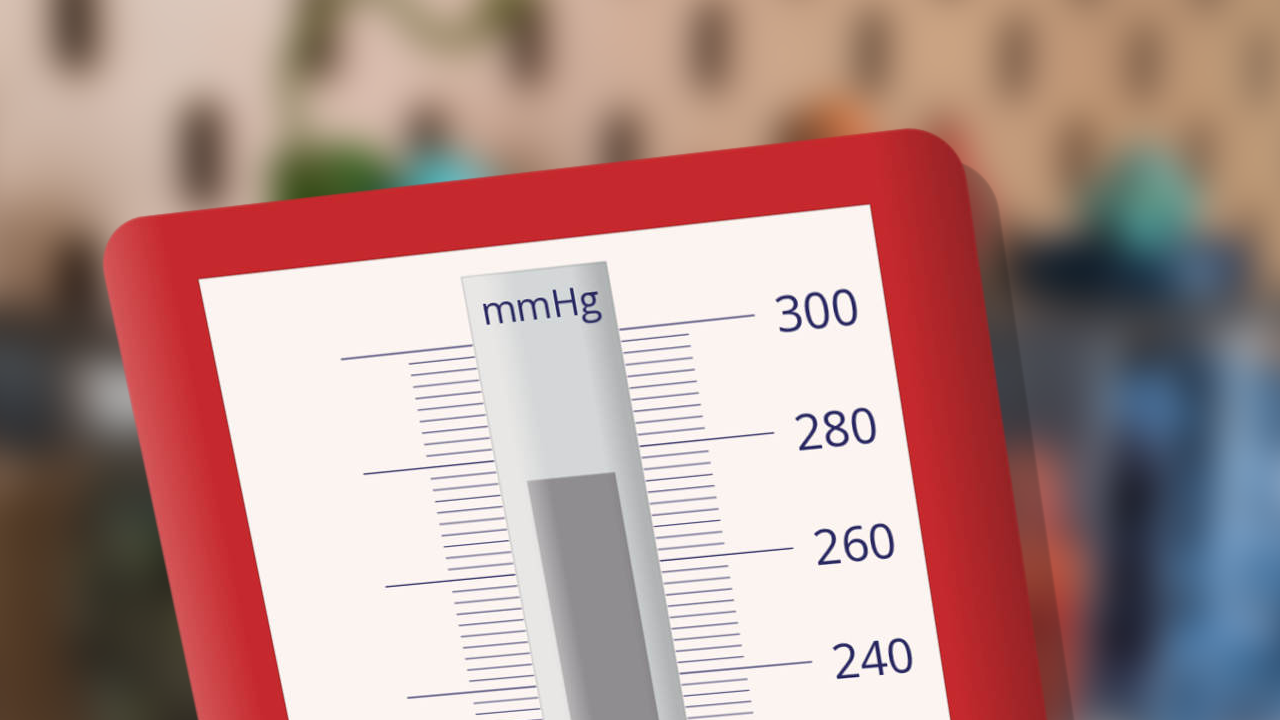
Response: 276 mmHg
